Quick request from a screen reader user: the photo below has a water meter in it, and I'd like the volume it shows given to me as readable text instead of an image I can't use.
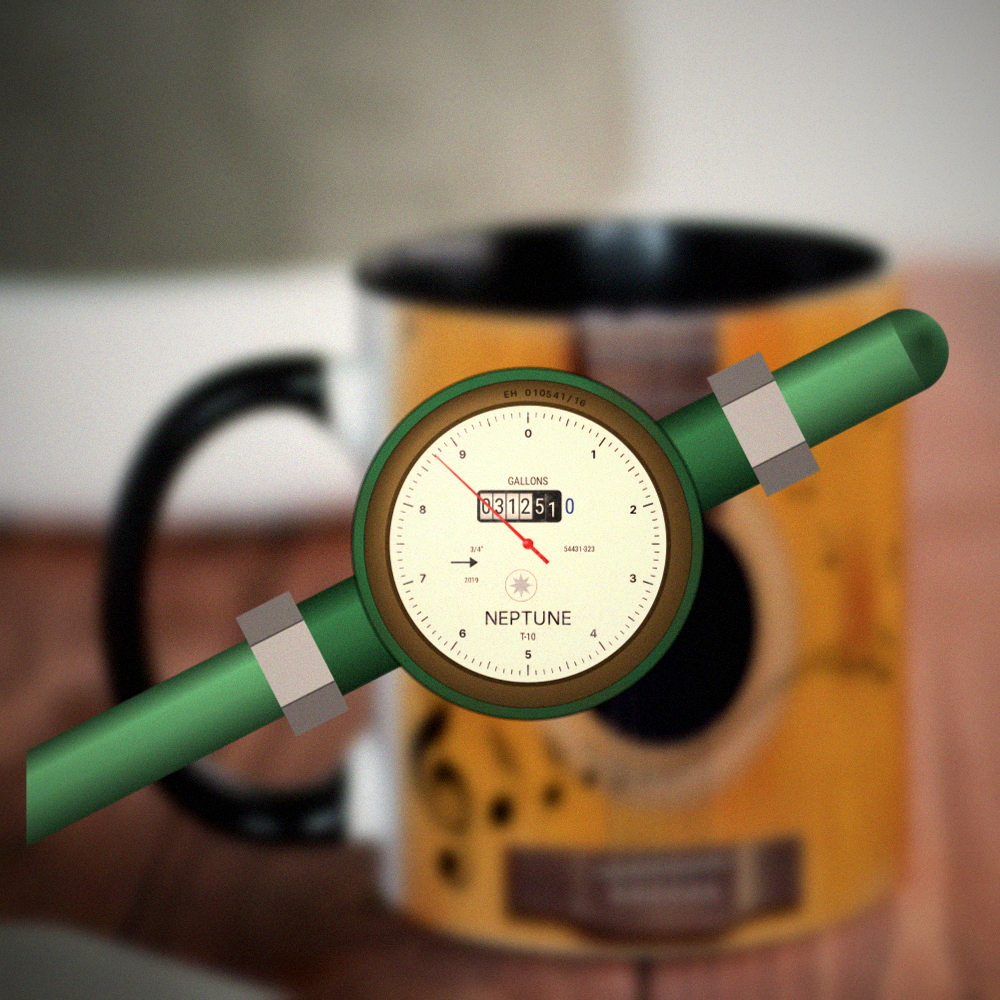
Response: 312508.7 gal
